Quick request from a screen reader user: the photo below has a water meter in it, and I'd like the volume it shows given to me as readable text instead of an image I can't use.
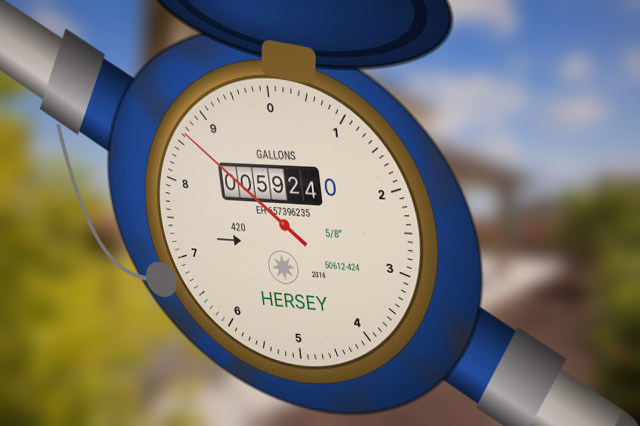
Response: 59238.6 gal
